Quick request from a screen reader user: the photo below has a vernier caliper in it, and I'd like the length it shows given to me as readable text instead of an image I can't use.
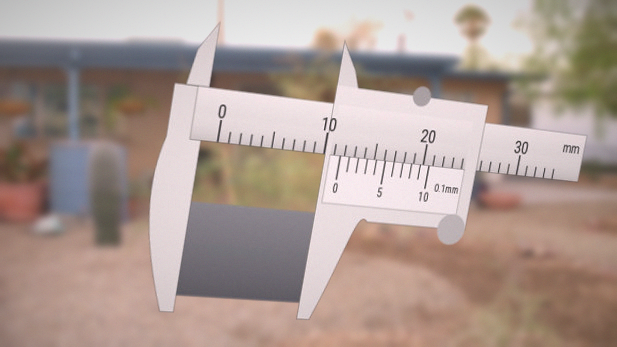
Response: 11.6 mm
